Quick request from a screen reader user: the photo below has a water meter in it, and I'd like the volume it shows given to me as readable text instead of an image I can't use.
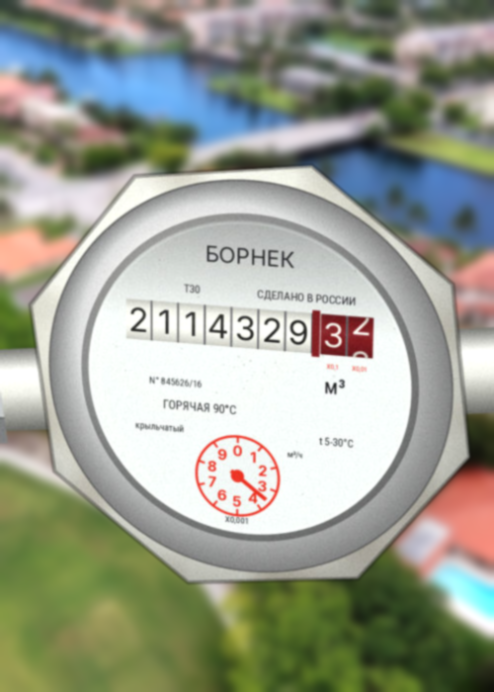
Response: 2114329.323 m³
